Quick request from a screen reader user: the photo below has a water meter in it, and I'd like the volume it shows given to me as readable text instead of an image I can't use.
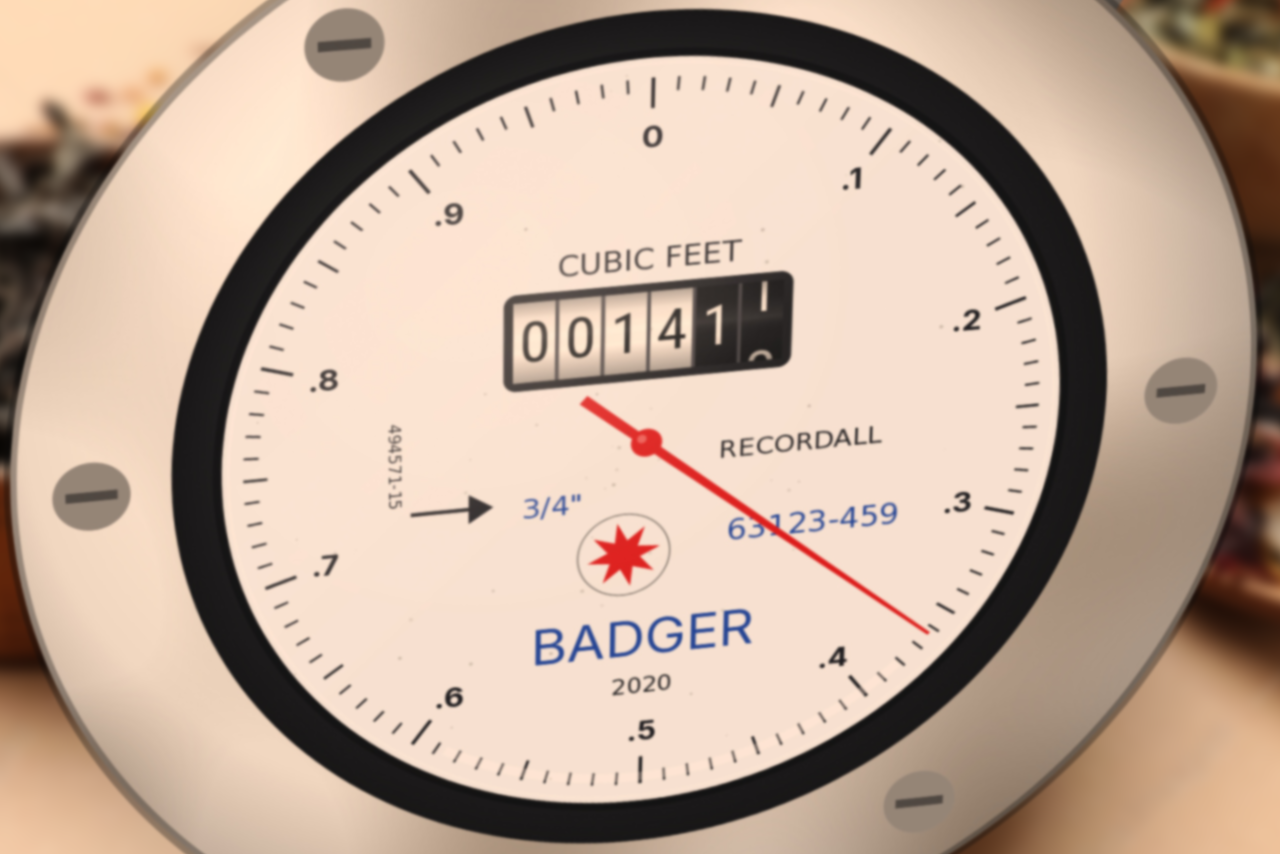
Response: 1411.36 ft³
